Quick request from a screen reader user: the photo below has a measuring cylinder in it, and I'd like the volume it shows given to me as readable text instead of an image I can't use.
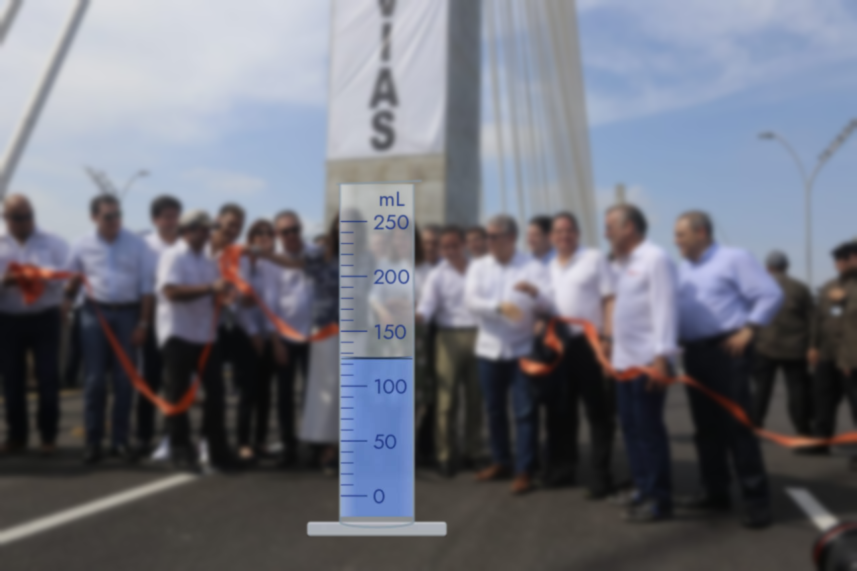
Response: 125 mL
